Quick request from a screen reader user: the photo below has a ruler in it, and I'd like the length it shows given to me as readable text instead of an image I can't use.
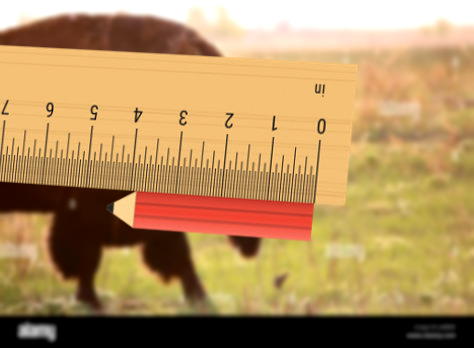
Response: 4.5 in
